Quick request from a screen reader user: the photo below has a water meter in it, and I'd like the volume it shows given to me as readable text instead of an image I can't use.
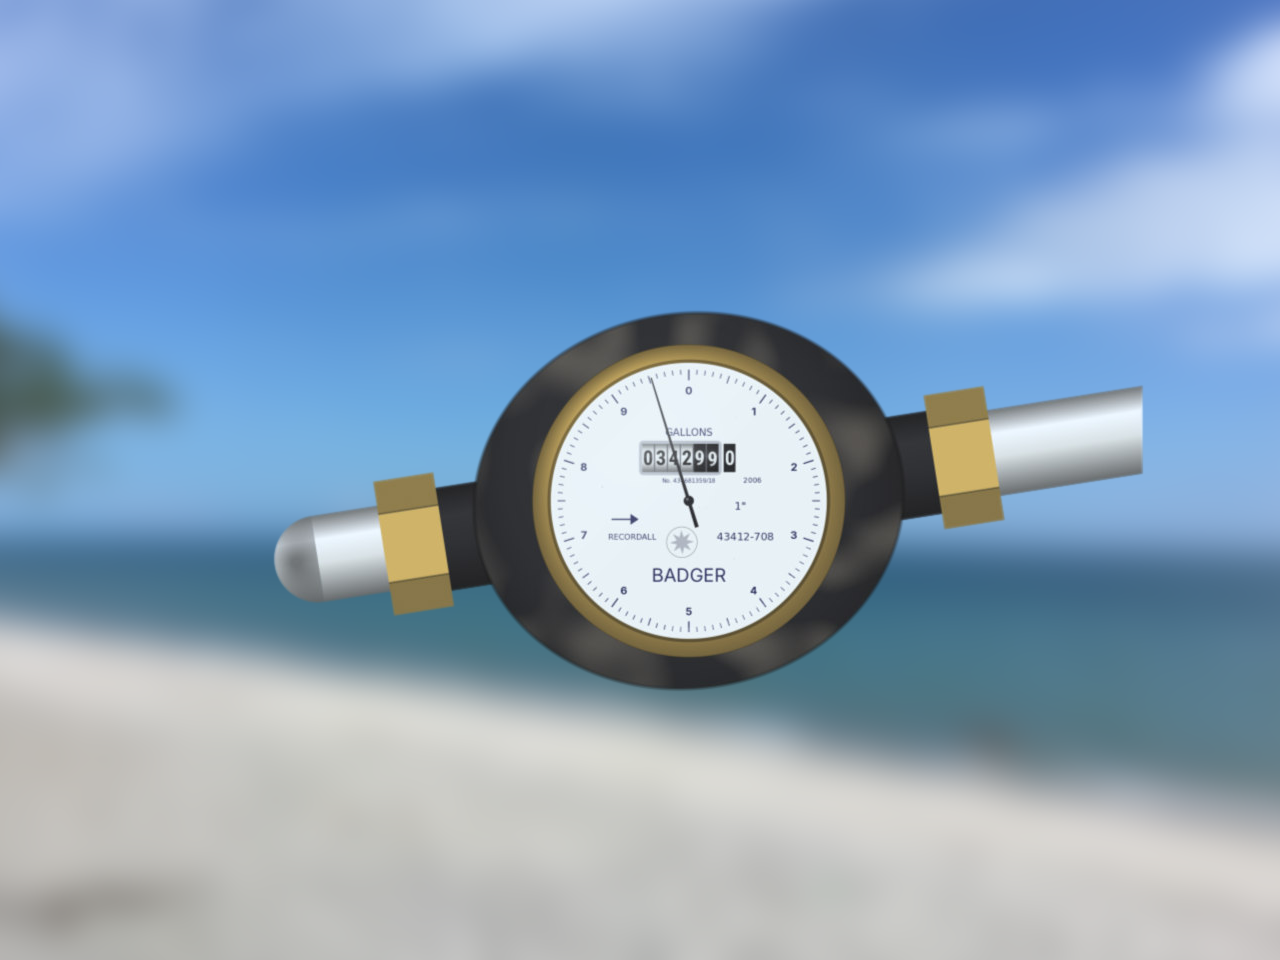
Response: 342989.5 gal
